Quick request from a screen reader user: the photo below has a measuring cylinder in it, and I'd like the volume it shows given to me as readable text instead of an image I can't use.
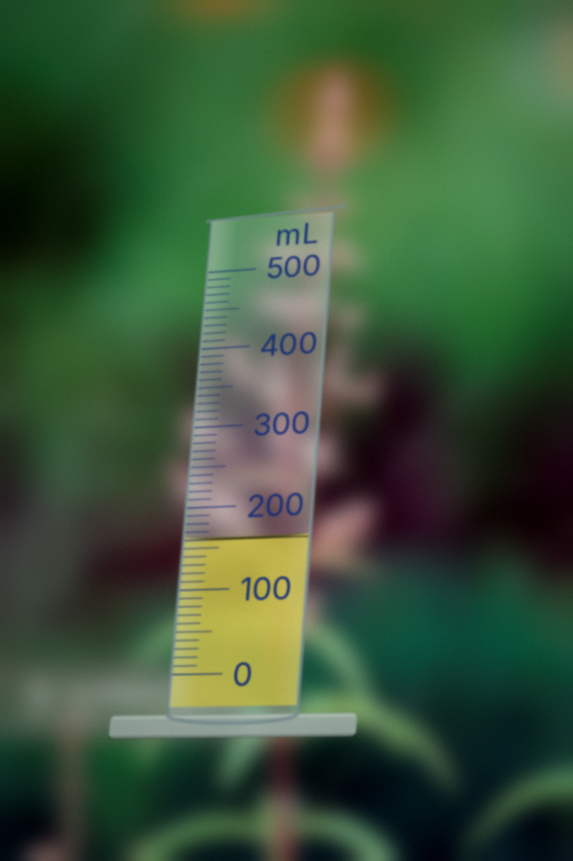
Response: 160 mL
